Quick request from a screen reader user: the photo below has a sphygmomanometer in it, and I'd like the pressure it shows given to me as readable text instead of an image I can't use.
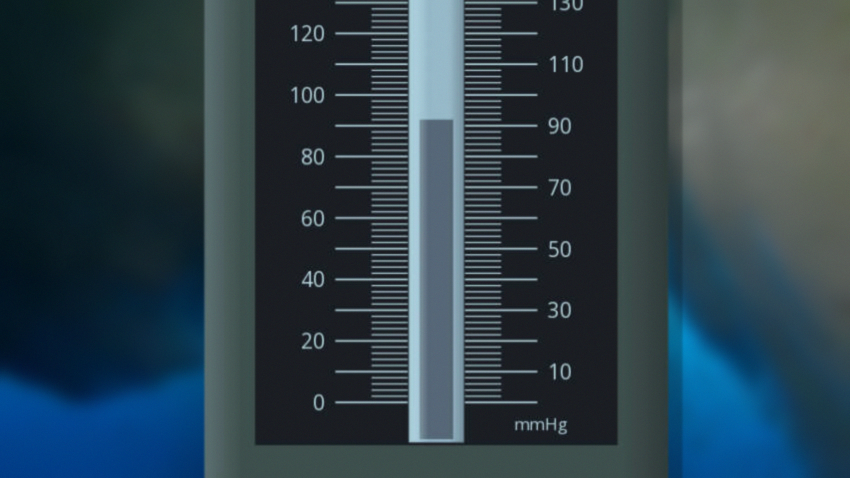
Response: 92 mmHg
